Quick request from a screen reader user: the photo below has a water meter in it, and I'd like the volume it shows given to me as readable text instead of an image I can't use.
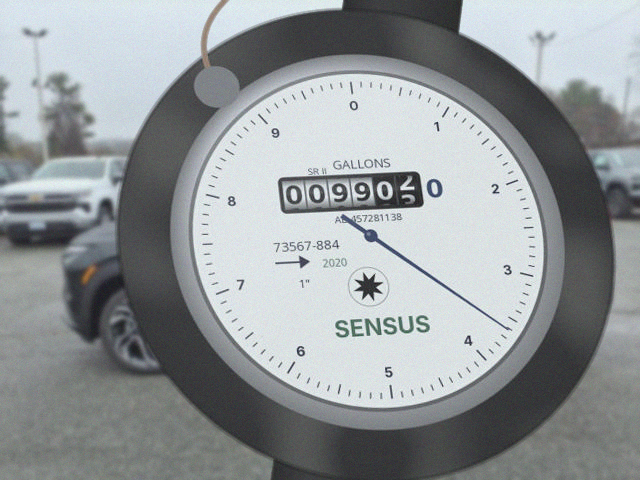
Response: 99023.6 gal
